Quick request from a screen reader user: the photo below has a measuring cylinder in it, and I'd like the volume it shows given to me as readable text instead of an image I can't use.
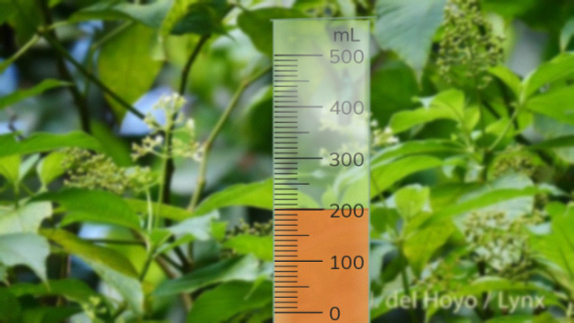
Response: 200 mL
